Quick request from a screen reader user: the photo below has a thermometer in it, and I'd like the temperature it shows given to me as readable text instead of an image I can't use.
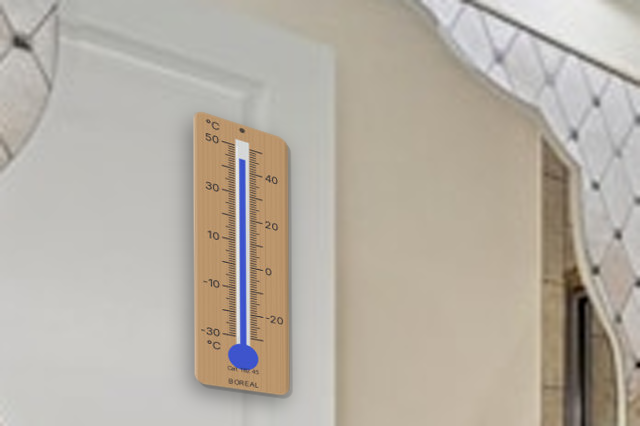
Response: 45 °C
